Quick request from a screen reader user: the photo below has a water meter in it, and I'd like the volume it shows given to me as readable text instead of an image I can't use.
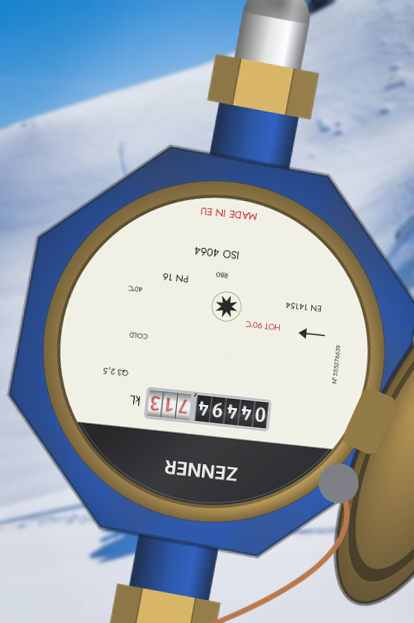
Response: 4494.713 kL
